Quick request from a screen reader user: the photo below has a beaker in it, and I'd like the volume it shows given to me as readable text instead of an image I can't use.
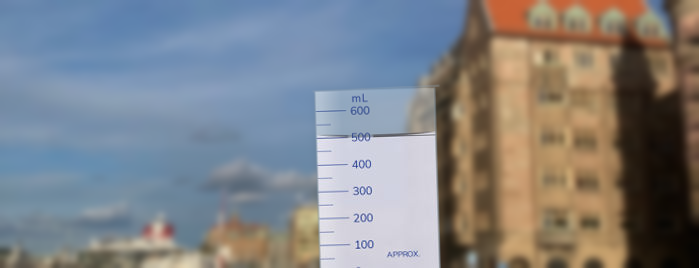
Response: 500 mL
